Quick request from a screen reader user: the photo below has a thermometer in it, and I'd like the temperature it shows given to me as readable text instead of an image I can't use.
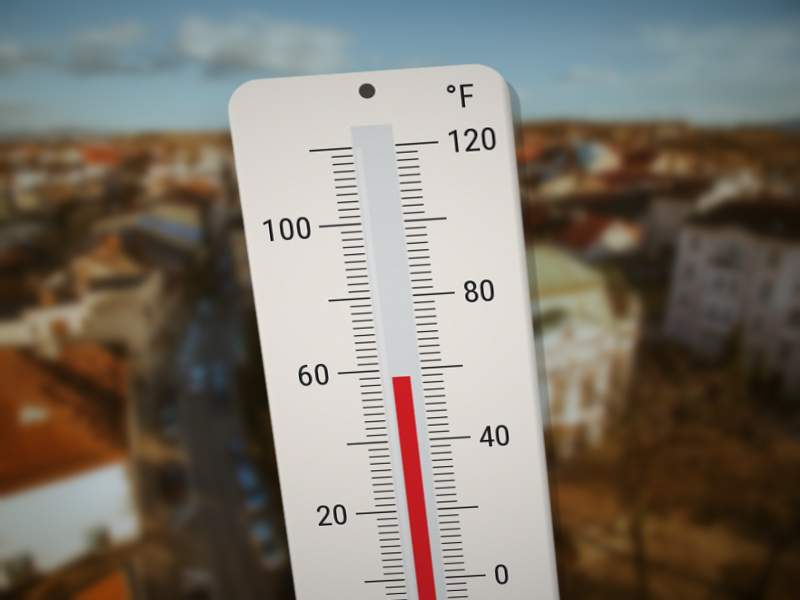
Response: 58 °F
